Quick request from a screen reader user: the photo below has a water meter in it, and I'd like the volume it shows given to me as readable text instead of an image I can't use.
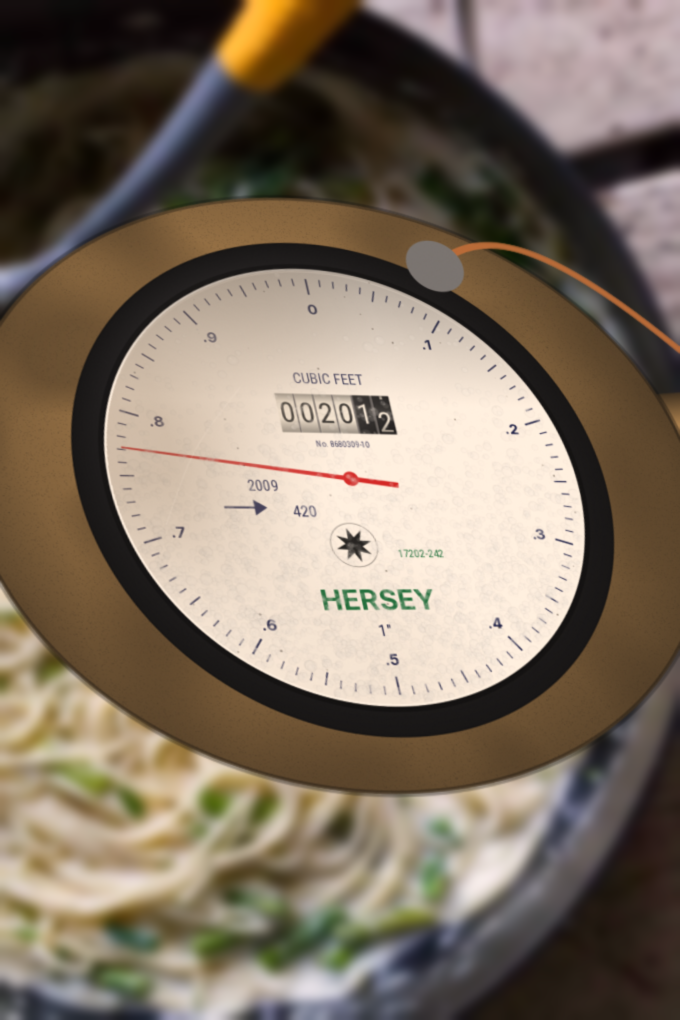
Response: 2011.77 ft³
